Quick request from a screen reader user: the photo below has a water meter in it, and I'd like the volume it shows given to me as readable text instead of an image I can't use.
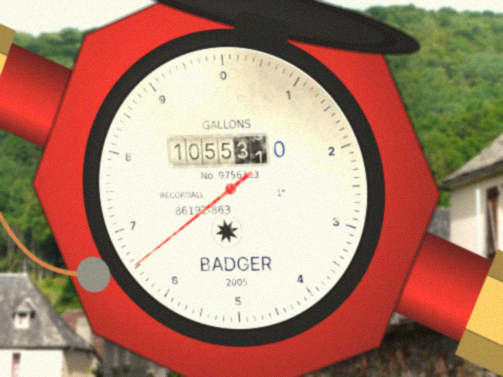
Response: 1055306.5 gal
